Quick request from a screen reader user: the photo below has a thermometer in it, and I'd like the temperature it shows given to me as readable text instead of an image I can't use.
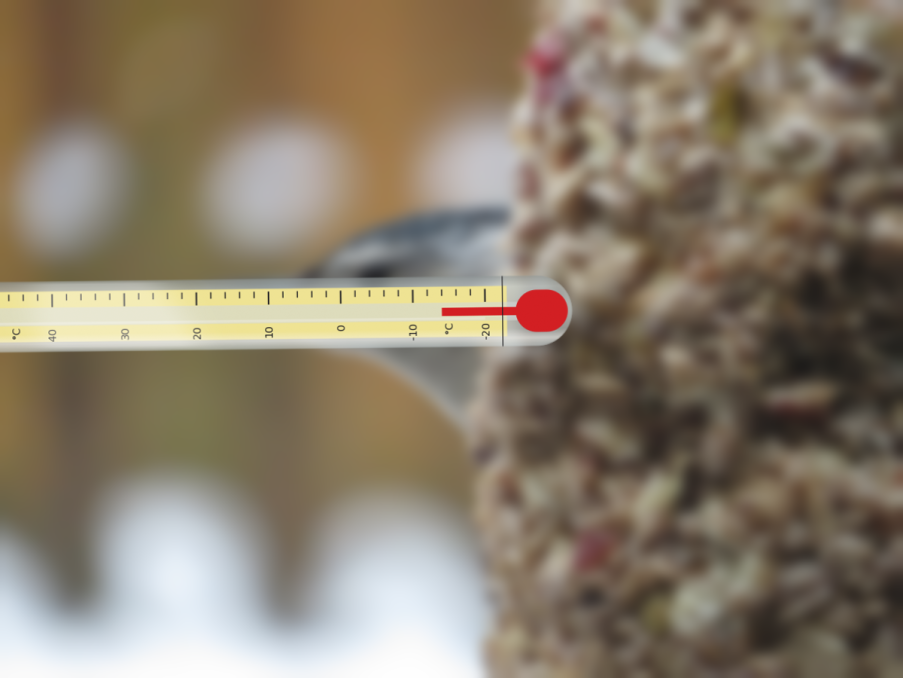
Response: -14 °C
